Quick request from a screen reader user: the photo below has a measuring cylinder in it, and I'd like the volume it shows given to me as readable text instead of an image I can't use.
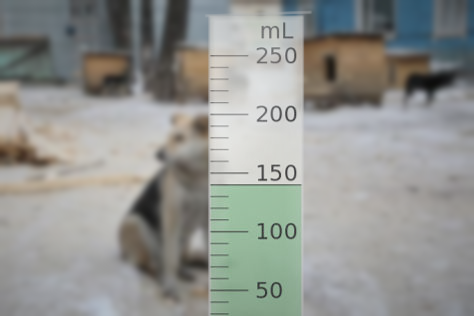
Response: 140 mL
